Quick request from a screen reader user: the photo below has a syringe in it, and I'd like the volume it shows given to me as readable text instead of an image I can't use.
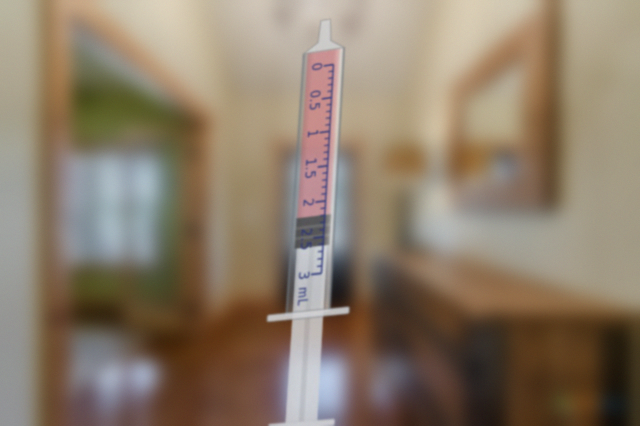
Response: 2.2 mL
